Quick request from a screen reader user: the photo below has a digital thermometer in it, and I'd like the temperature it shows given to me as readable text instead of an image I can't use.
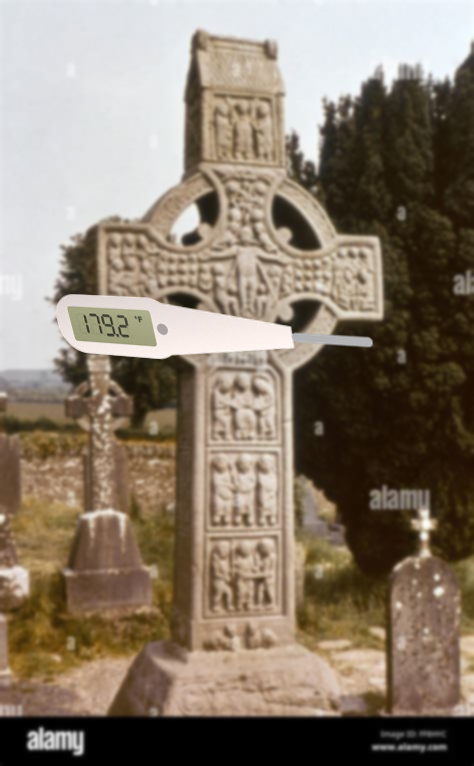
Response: 179.2 °F
